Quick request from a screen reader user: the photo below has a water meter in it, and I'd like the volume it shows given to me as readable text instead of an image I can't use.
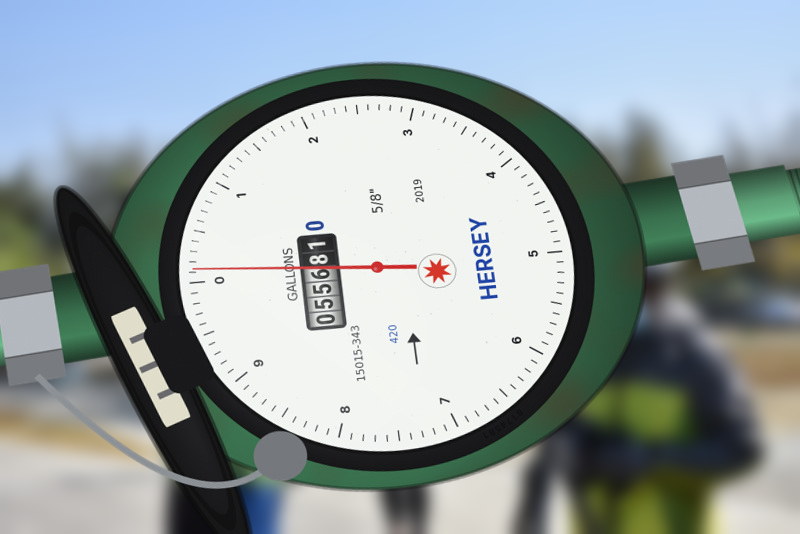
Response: 556810.1 gal
